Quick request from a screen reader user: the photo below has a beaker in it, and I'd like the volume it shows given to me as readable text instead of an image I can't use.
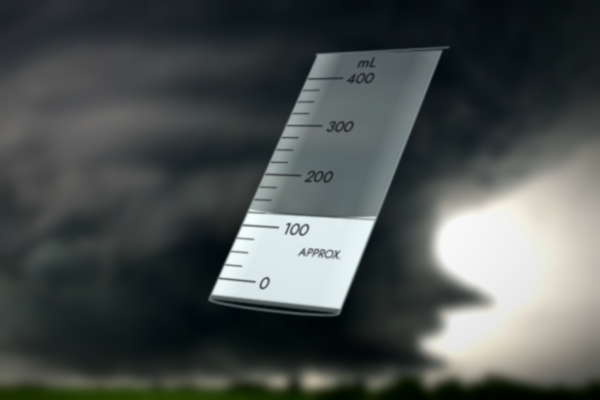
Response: 125 mL
